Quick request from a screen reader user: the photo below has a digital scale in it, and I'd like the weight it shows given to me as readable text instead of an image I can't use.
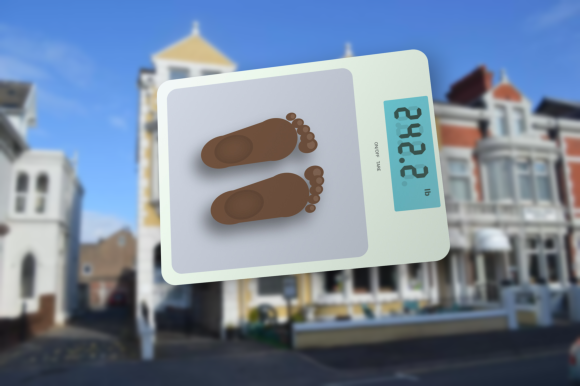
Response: 242.2 lb
